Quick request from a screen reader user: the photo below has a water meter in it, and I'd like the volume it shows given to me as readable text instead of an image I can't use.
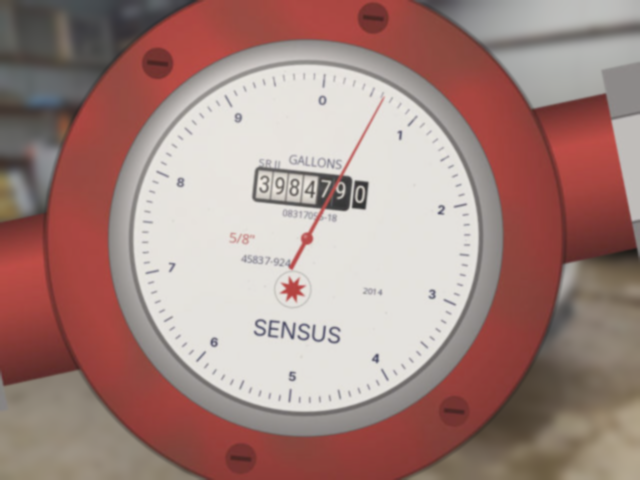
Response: 3984790.6 gal
